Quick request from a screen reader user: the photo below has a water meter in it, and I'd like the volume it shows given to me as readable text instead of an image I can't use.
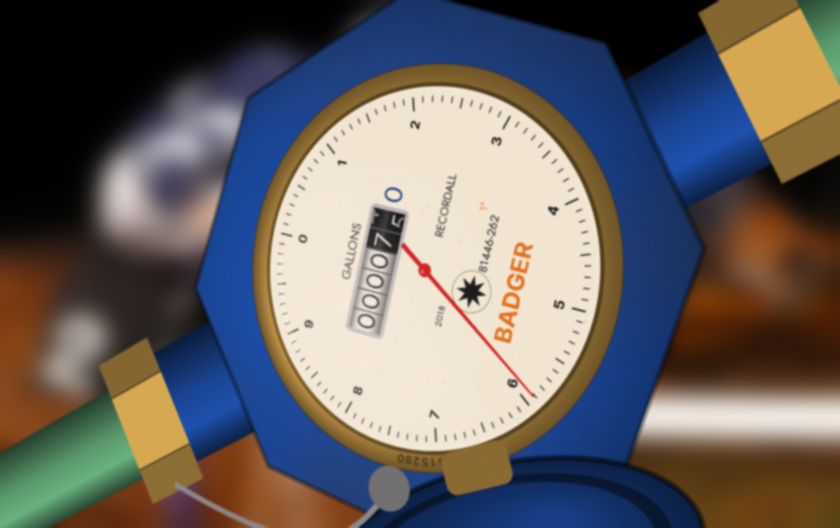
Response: 745.9 gal
